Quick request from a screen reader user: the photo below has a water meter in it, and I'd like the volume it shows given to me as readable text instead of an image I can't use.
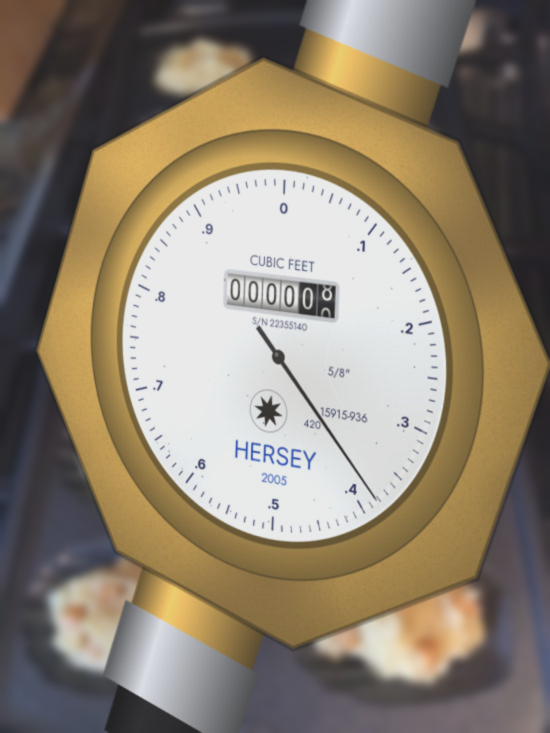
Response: 8.38 ft³
